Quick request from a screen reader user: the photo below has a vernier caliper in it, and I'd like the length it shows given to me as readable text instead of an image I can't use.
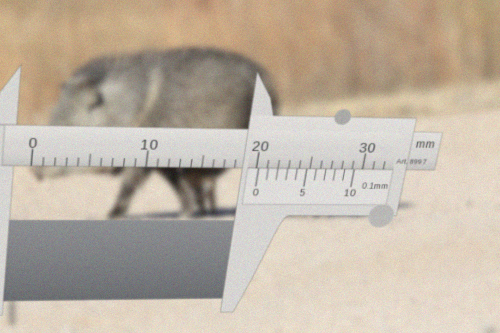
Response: 20.2 mm
